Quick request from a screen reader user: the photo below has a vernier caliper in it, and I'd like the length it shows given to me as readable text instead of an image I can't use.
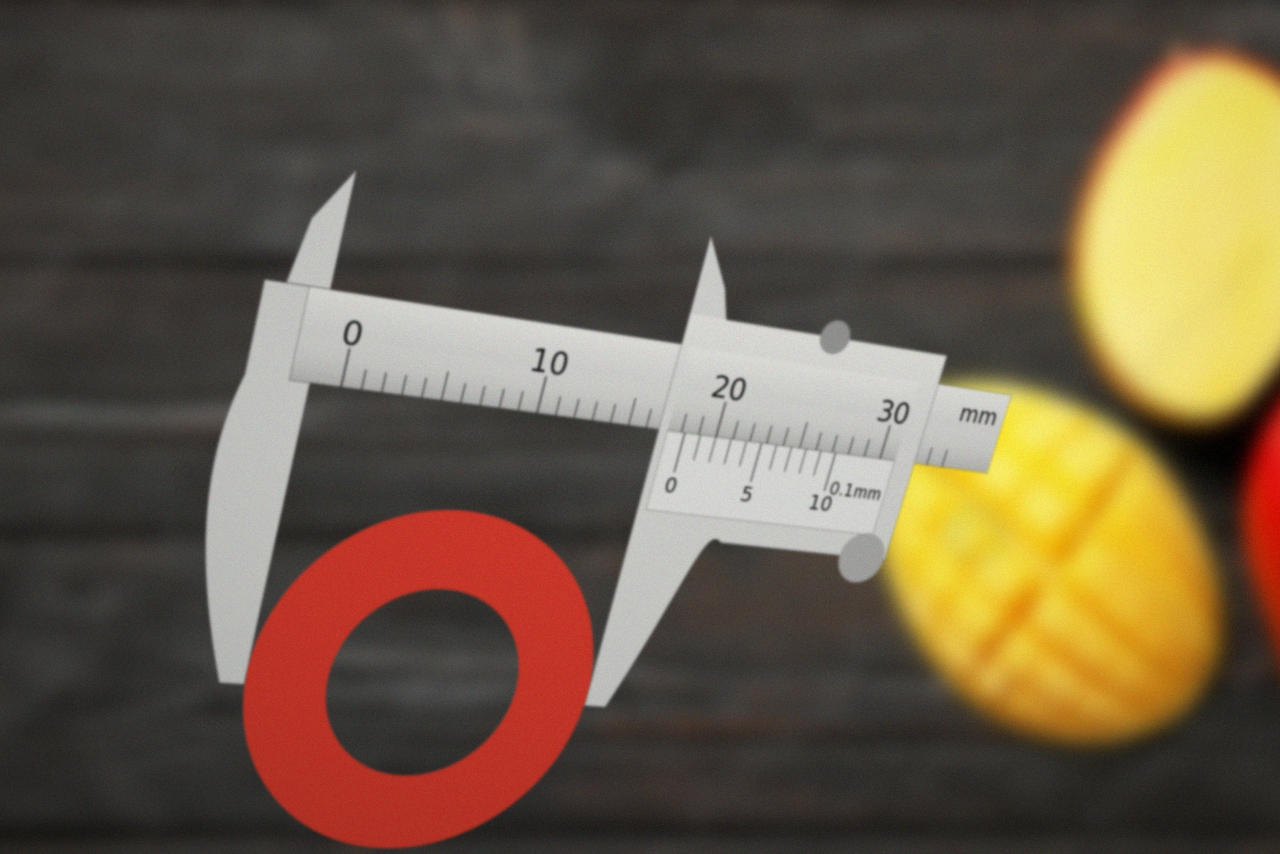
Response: 18.2 mm
